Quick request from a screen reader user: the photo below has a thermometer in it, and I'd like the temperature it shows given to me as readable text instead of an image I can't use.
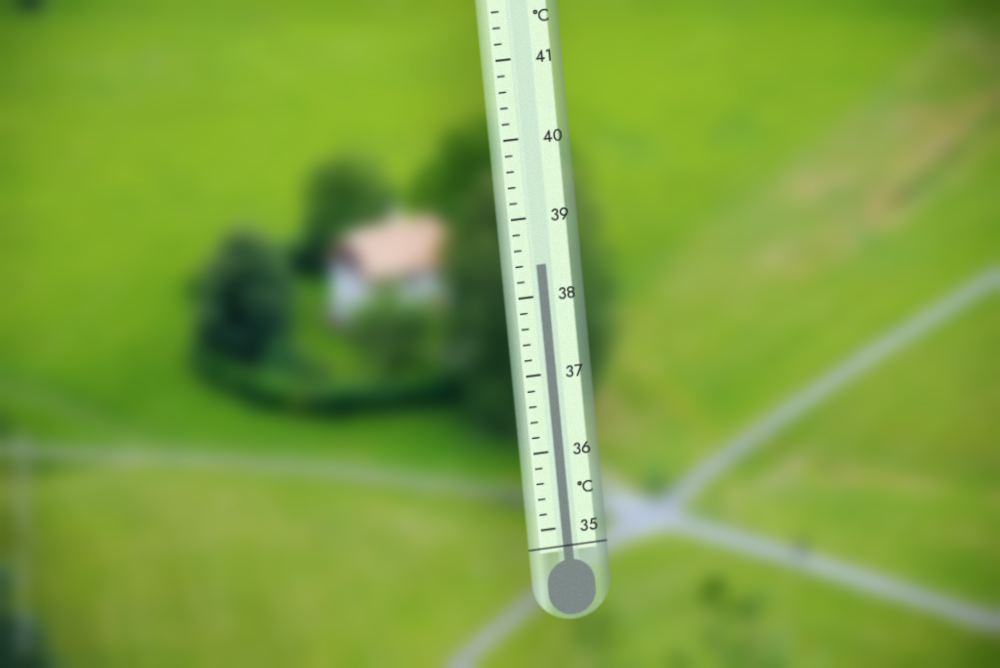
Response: 38.4 °C
